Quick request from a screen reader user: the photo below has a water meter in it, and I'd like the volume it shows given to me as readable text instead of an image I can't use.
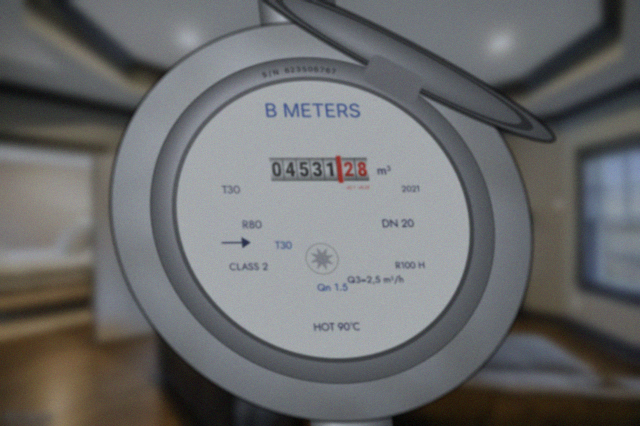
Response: 4531.28 m³
